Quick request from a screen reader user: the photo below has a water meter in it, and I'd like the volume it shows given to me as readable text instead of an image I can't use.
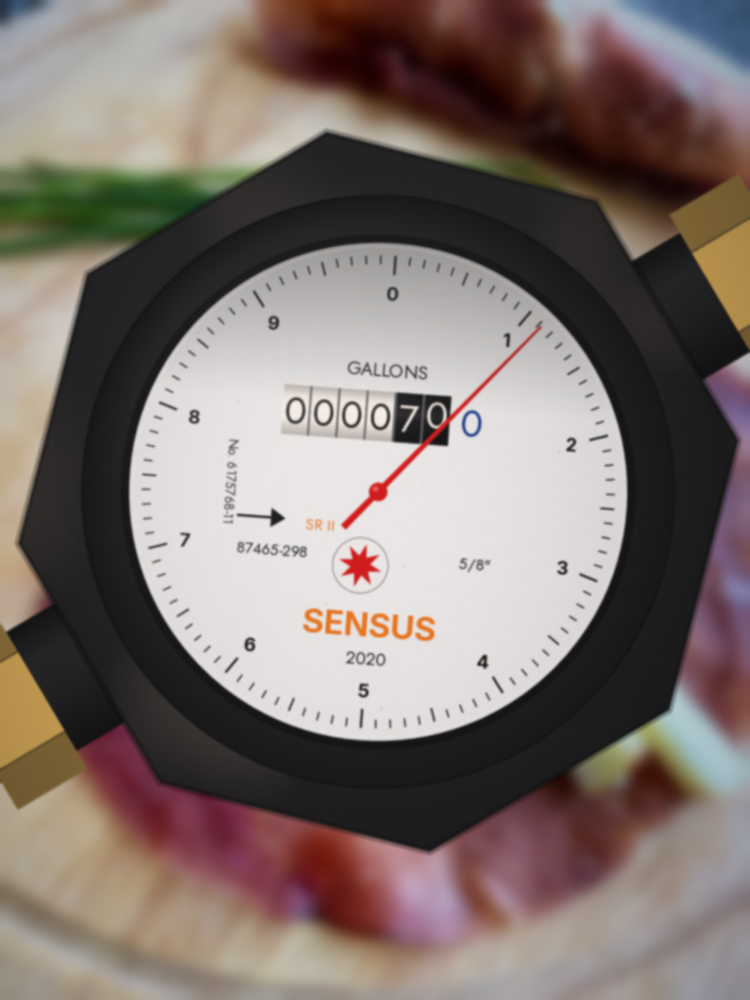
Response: 701.1 gal
